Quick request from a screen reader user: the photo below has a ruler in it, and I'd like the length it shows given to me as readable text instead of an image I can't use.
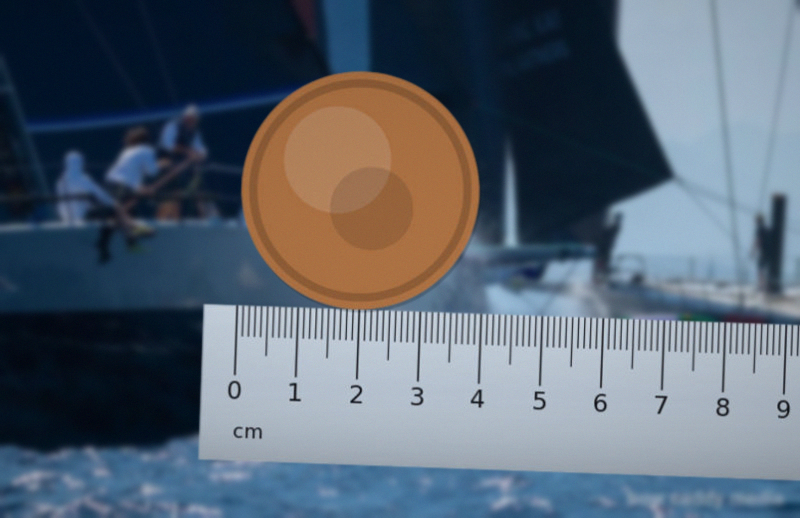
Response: 3.9 cm
